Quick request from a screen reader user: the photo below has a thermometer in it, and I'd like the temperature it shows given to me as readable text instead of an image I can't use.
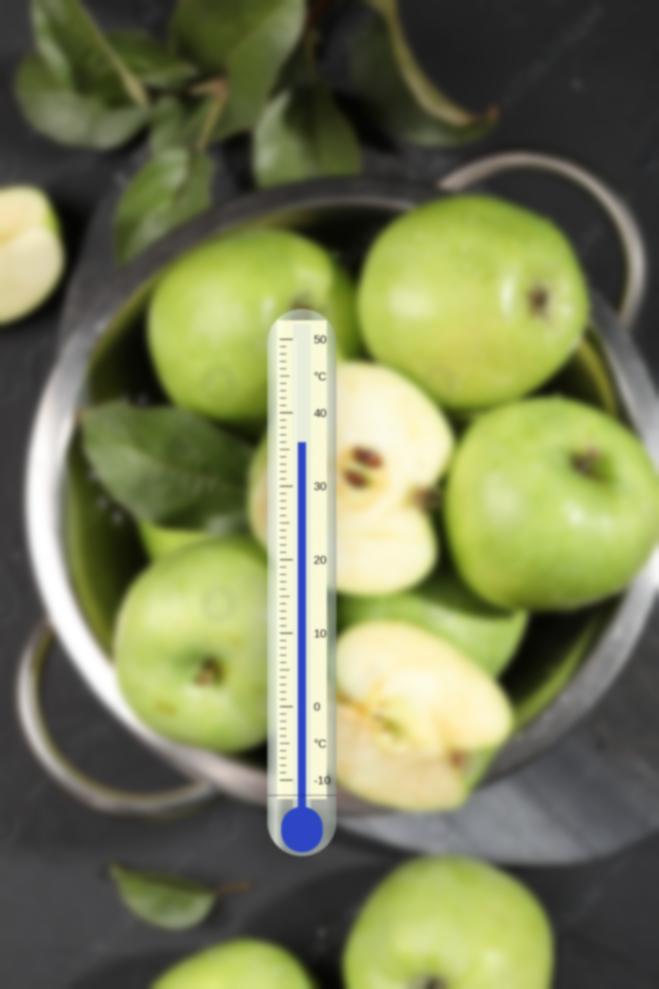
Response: 36 °C
